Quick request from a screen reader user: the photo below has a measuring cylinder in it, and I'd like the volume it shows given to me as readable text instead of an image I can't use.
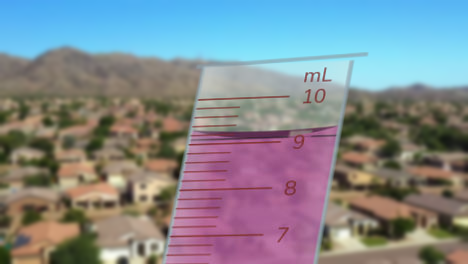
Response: 9.1 mL
